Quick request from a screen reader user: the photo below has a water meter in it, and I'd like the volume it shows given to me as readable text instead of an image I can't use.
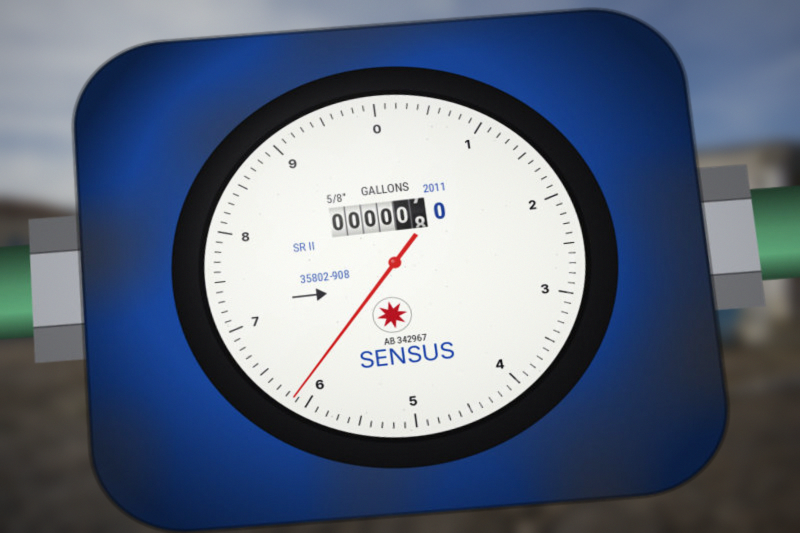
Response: 76.1 gal
